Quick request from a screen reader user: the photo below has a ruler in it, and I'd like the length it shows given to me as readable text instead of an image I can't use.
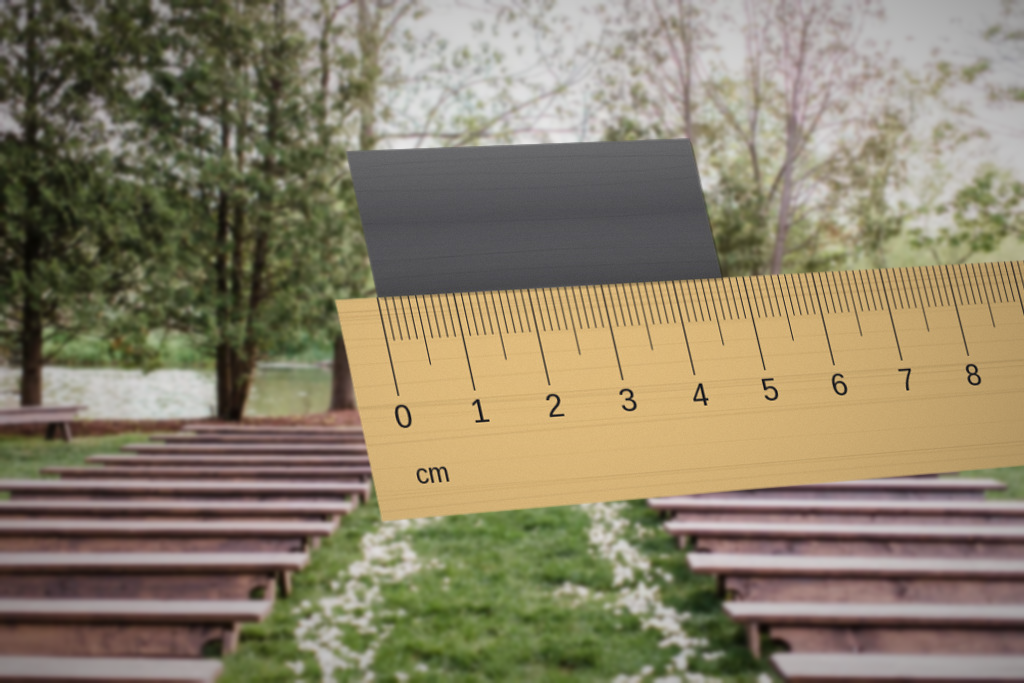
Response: 4.7 cm
